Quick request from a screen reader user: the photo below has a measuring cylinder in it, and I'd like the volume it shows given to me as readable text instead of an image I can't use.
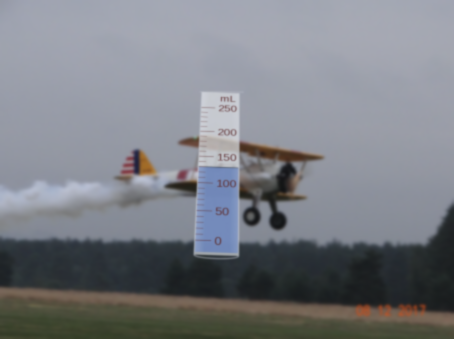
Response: 130 mL
